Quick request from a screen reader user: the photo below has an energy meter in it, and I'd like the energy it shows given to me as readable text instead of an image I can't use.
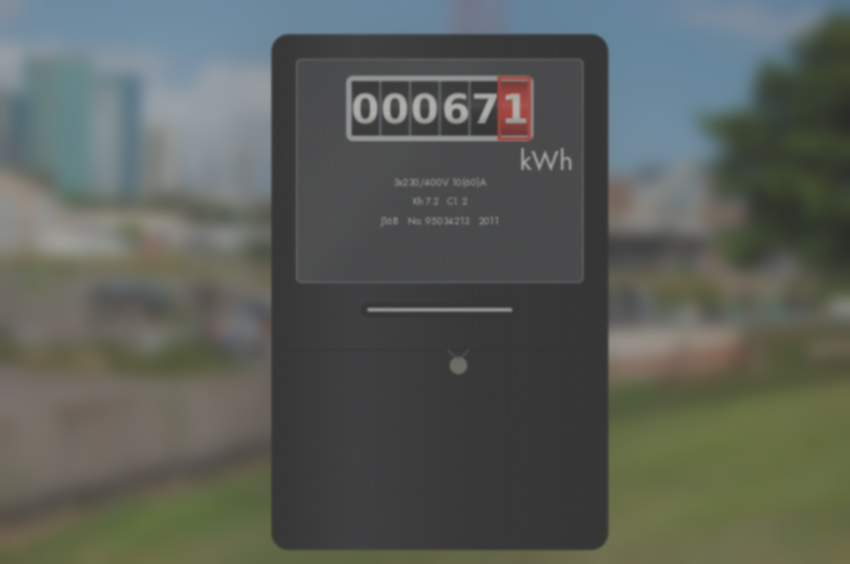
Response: 67.1 kWh
